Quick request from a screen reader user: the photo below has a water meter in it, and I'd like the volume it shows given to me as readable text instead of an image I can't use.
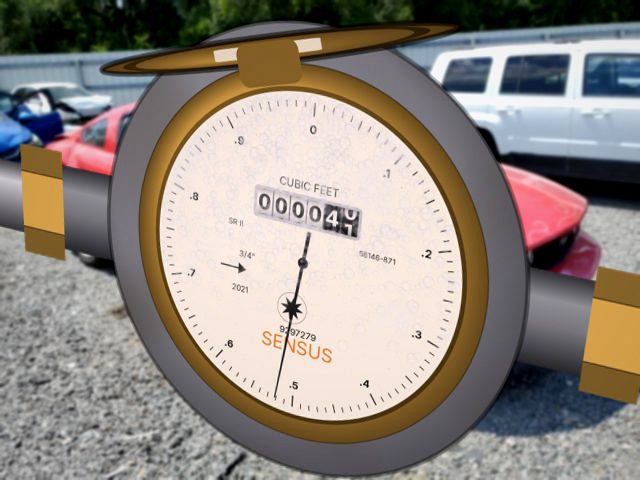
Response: 40.52 ft³
